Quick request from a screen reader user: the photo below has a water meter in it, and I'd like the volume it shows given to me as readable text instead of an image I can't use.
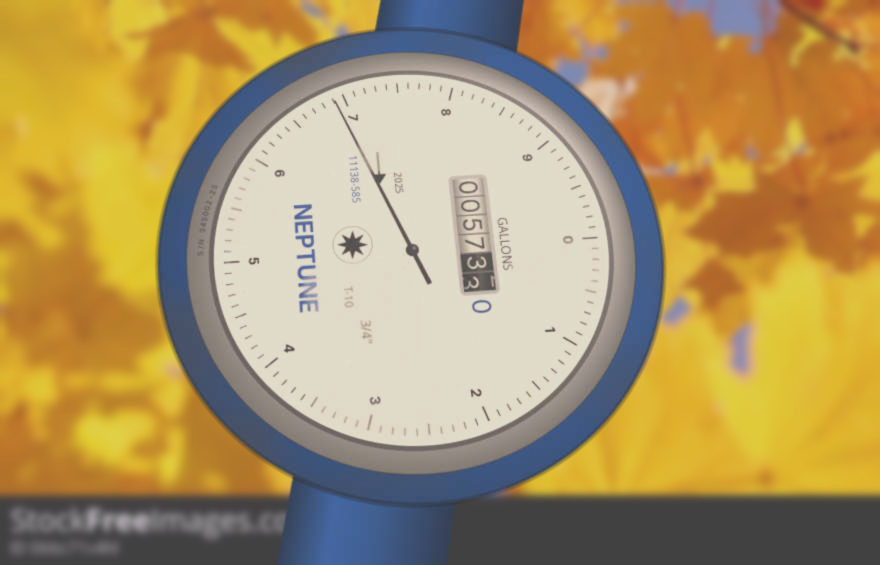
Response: 57326.9 gal
